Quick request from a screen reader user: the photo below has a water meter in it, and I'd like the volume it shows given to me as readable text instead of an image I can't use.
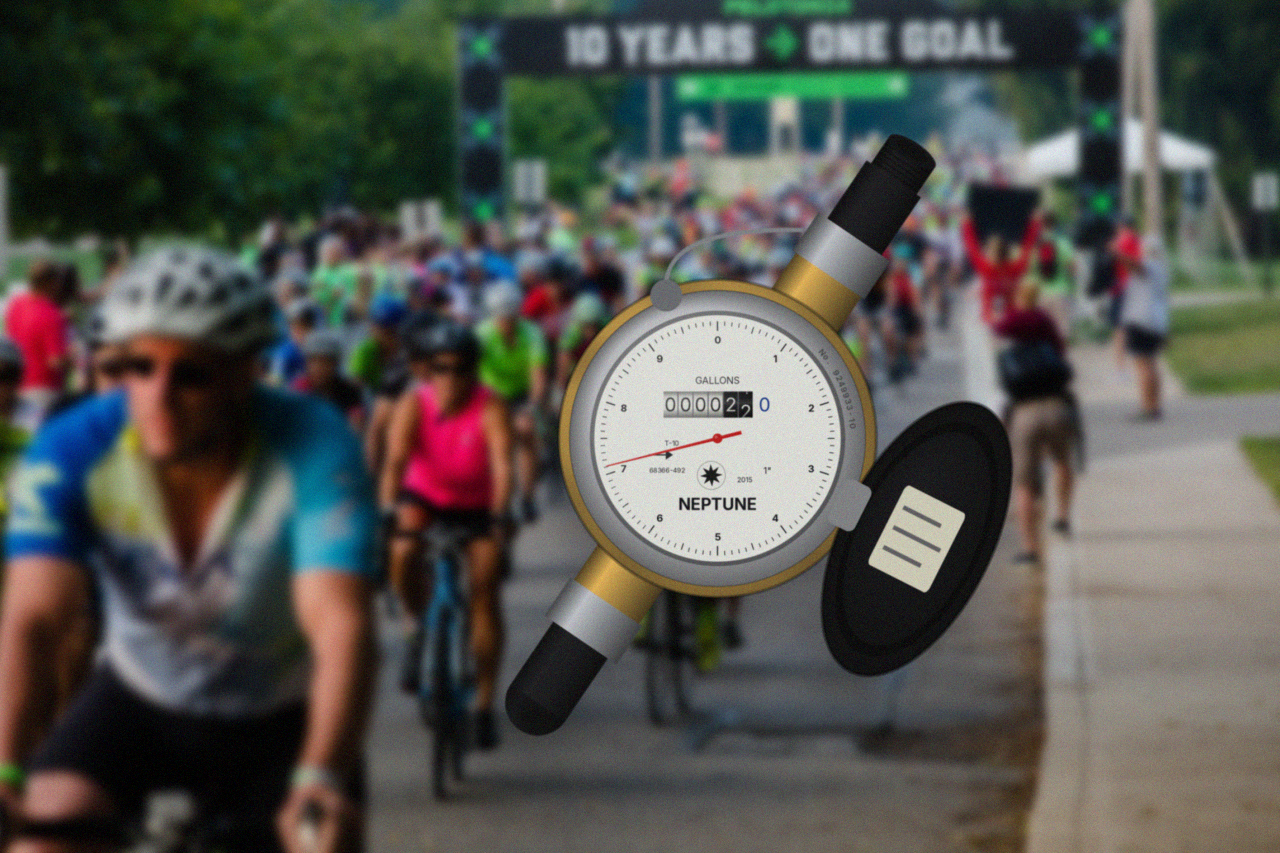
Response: 217.1 gal
